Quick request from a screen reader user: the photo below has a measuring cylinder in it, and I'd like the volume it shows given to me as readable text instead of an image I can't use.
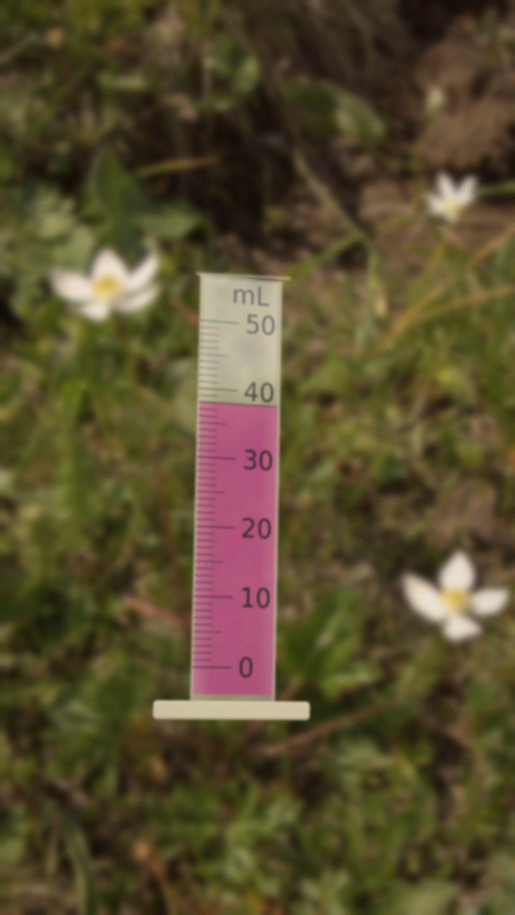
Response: 38 mL
